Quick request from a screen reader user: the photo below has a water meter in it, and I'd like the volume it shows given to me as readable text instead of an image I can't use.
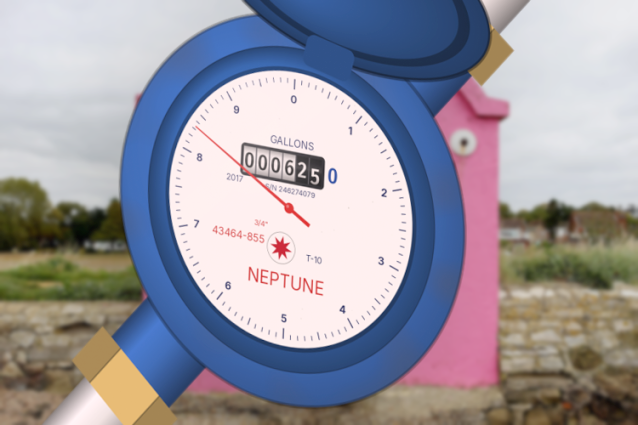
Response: 6248.3 gal
